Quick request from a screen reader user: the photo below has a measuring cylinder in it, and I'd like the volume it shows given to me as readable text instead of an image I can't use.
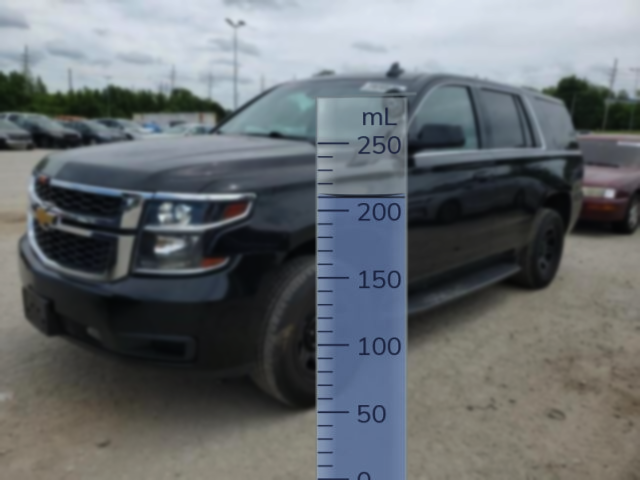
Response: 210 mL
